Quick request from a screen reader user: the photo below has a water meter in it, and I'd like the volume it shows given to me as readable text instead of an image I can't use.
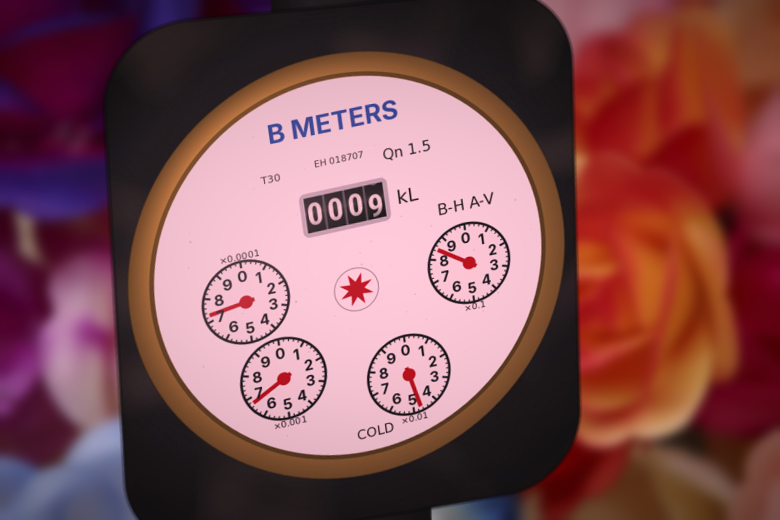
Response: 8.8467 kL
